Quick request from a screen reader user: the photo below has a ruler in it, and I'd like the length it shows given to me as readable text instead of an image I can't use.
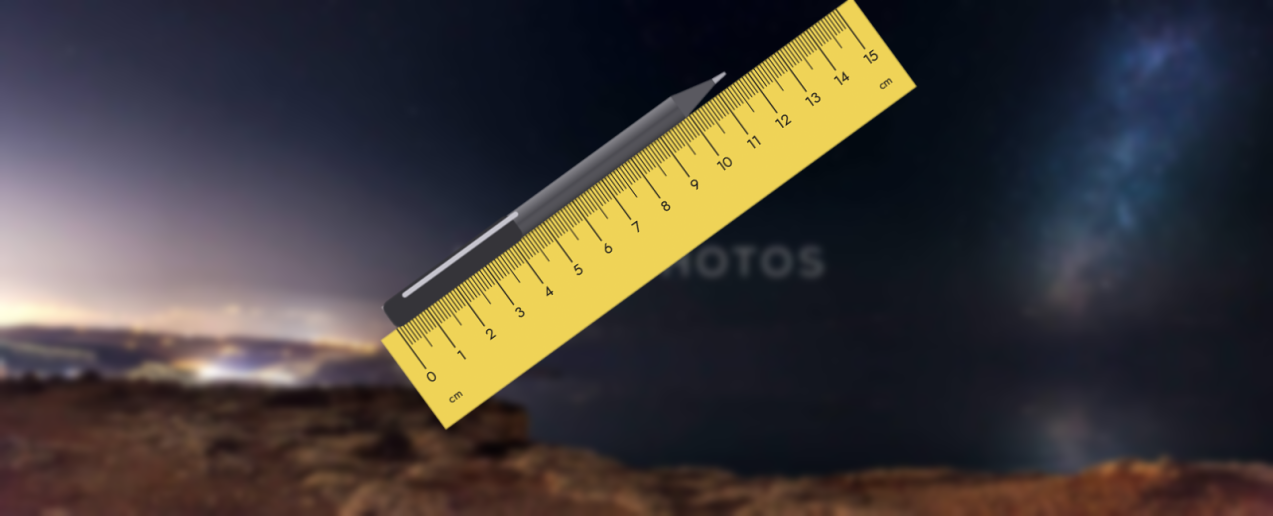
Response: 11.5 cm
